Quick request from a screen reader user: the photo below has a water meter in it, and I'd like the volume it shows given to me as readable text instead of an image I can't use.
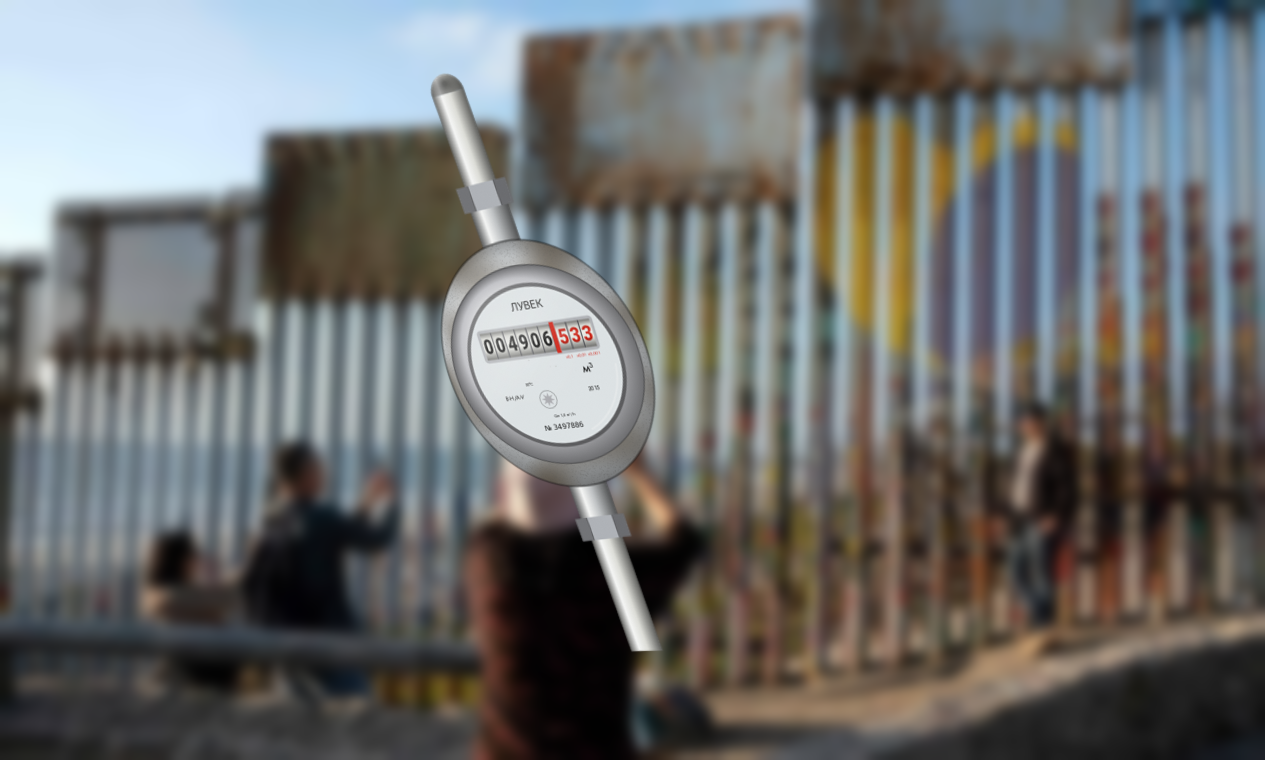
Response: 4906.533 m³
